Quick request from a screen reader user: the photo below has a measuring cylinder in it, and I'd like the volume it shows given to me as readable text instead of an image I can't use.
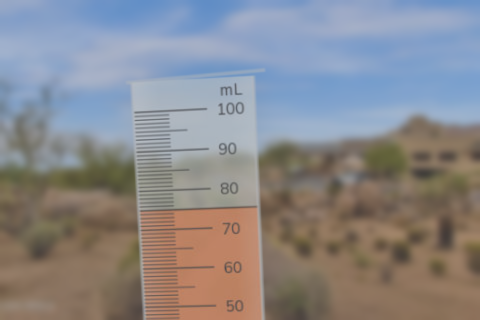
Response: 75 mL
